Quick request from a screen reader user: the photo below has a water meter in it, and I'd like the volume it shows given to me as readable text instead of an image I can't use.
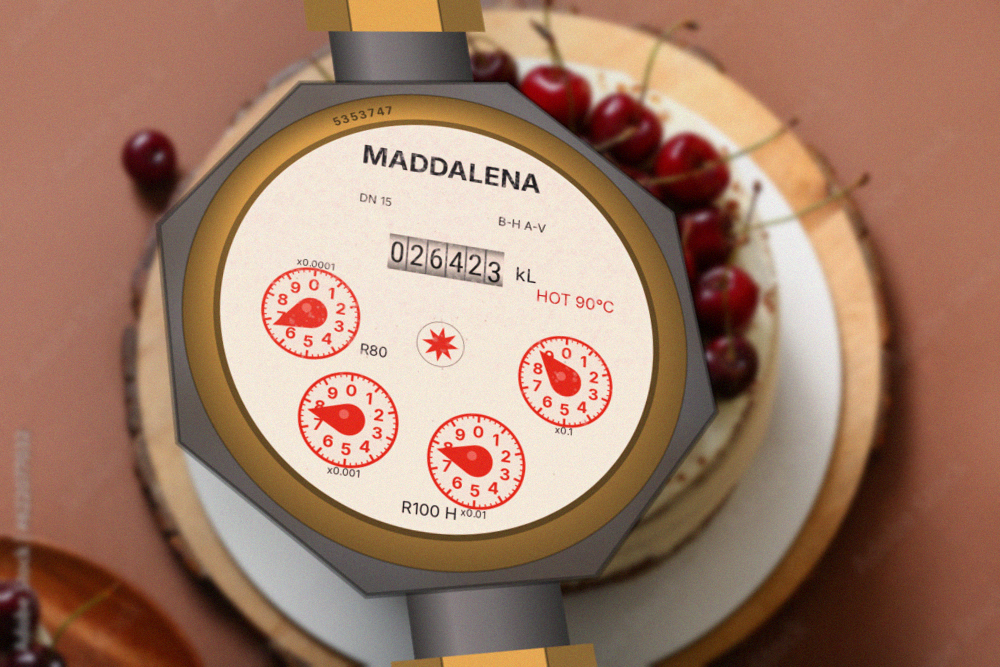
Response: 26422.8776 kL
